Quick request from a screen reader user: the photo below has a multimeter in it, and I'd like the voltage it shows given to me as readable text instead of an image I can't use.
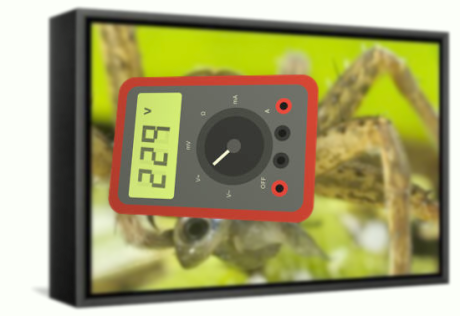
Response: 229 V
